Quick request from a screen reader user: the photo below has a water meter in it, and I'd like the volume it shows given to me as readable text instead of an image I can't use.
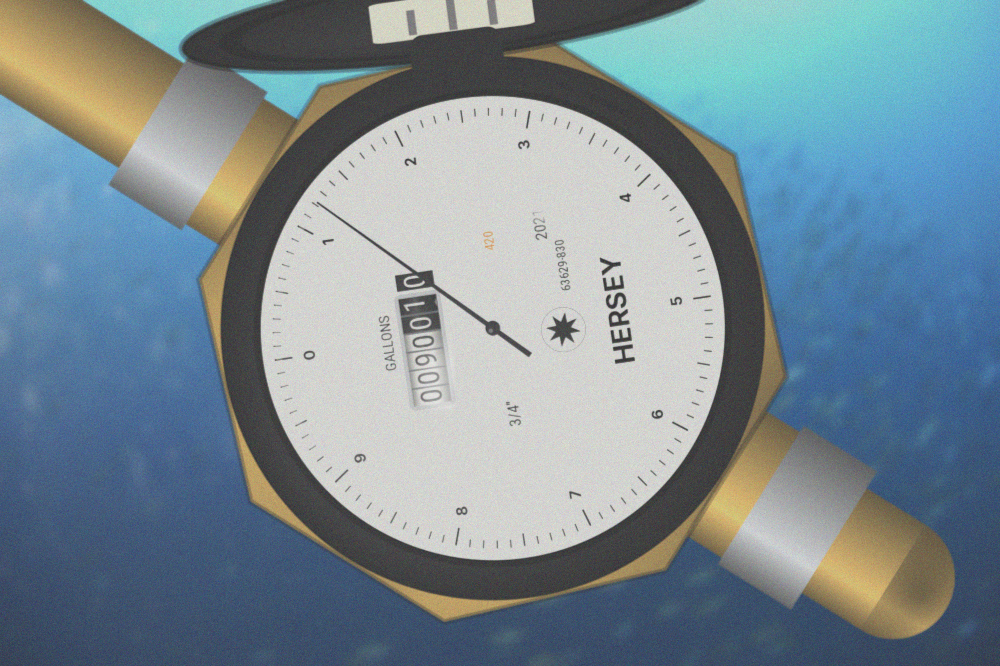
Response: 90011.2 gal
